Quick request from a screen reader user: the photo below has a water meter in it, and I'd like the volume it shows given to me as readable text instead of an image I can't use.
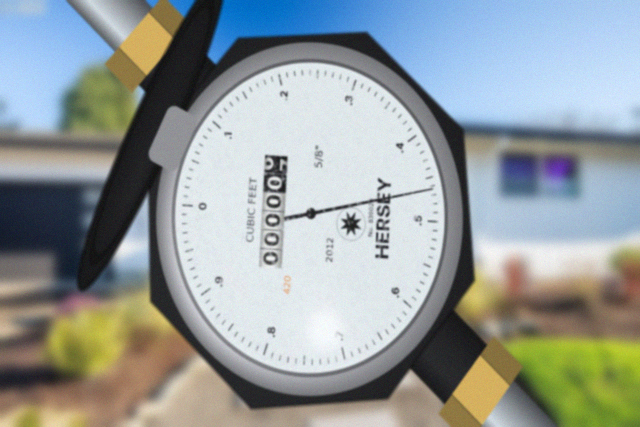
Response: 6.46 ft³
